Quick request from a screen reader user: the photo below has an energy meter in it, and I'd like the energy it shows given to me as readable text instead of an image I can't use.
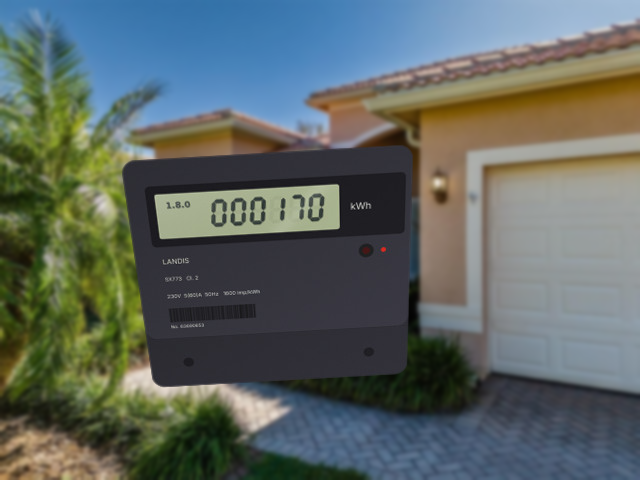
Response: 170 kWh
